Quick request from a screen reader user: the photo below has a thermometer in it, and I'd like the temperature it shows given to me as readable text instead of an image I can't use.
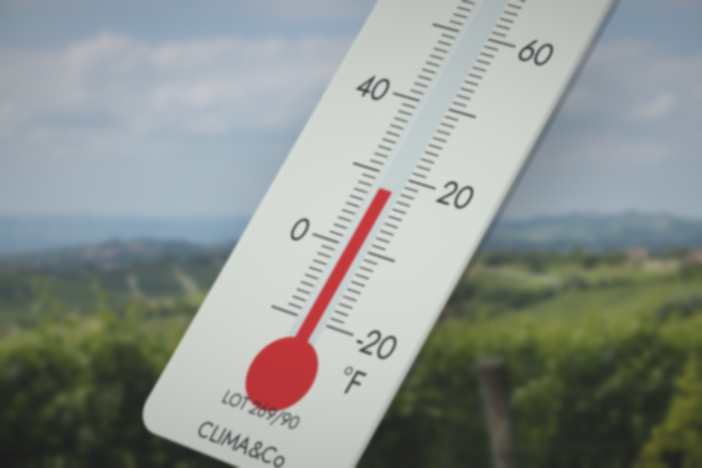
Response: 16 °F
